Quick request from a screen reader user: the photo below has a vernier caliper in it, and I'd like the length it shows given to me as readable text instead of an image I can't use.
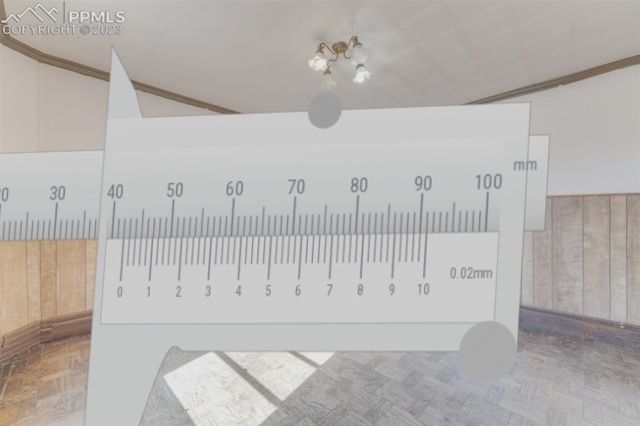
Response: 42.0 mm
